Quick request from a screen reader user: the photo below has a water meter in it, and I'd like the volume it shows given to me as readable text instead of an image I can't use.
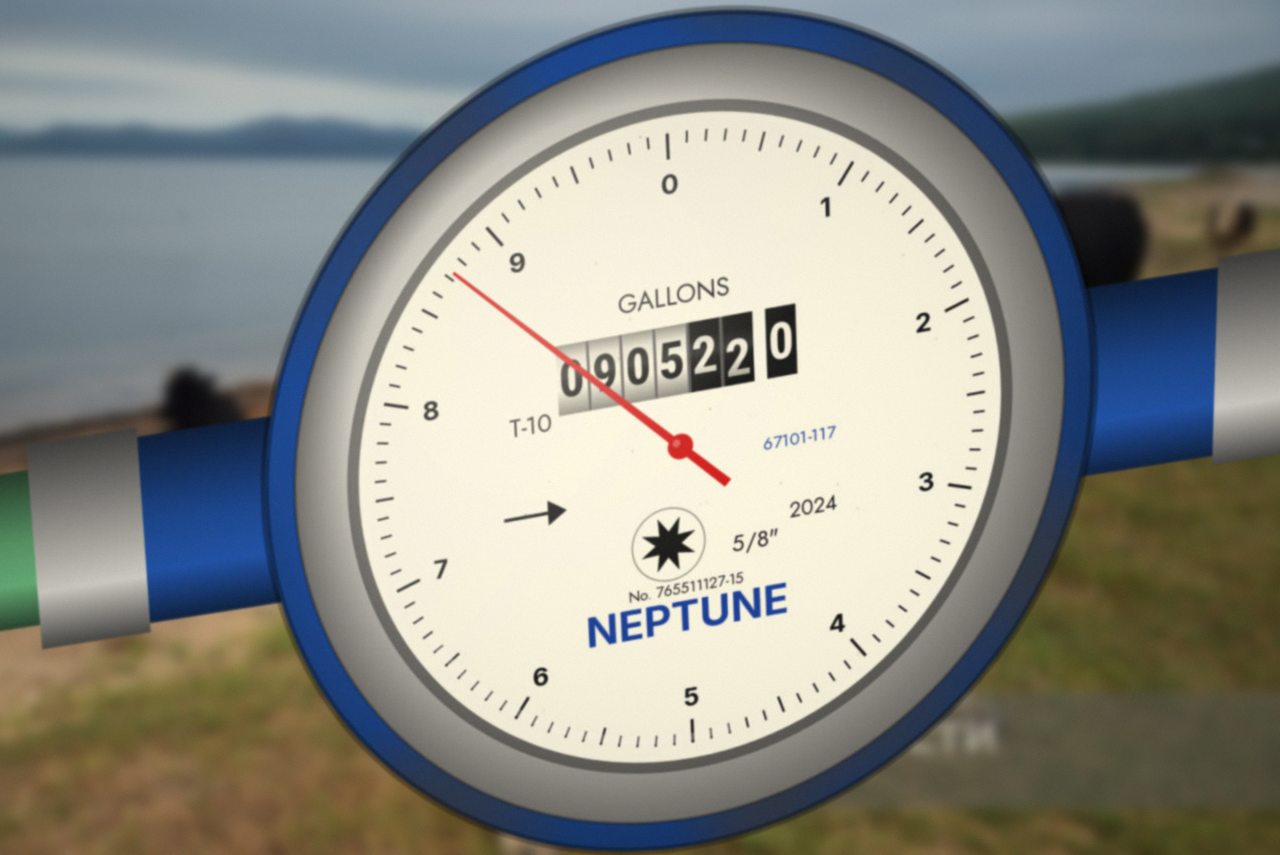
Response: 905218.7 gal
